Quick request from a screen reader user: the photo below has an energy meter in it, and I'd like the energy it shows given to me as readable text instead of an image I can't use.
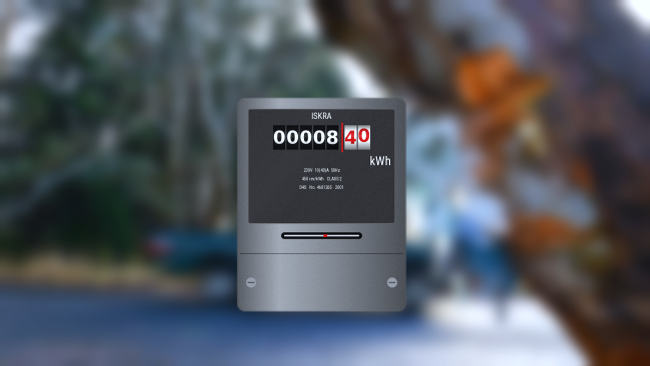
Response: 8.40 kWh
